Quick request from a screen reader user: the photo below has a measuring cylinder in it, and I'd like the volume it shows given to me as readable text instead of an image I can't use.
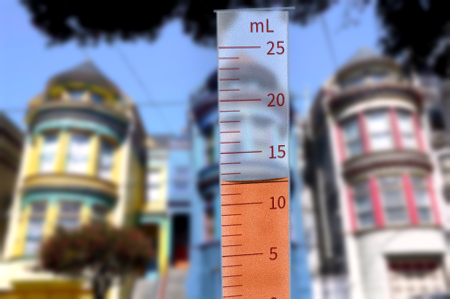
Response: 12 mL
